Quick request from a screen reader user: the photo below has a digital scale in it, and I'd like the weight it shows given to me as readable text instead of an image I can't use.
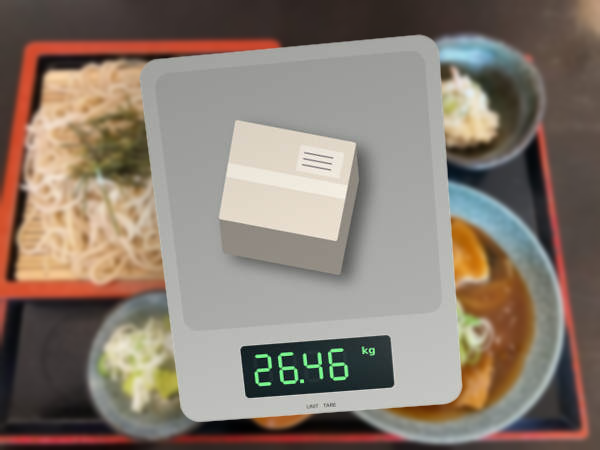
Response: 26.46 kg
